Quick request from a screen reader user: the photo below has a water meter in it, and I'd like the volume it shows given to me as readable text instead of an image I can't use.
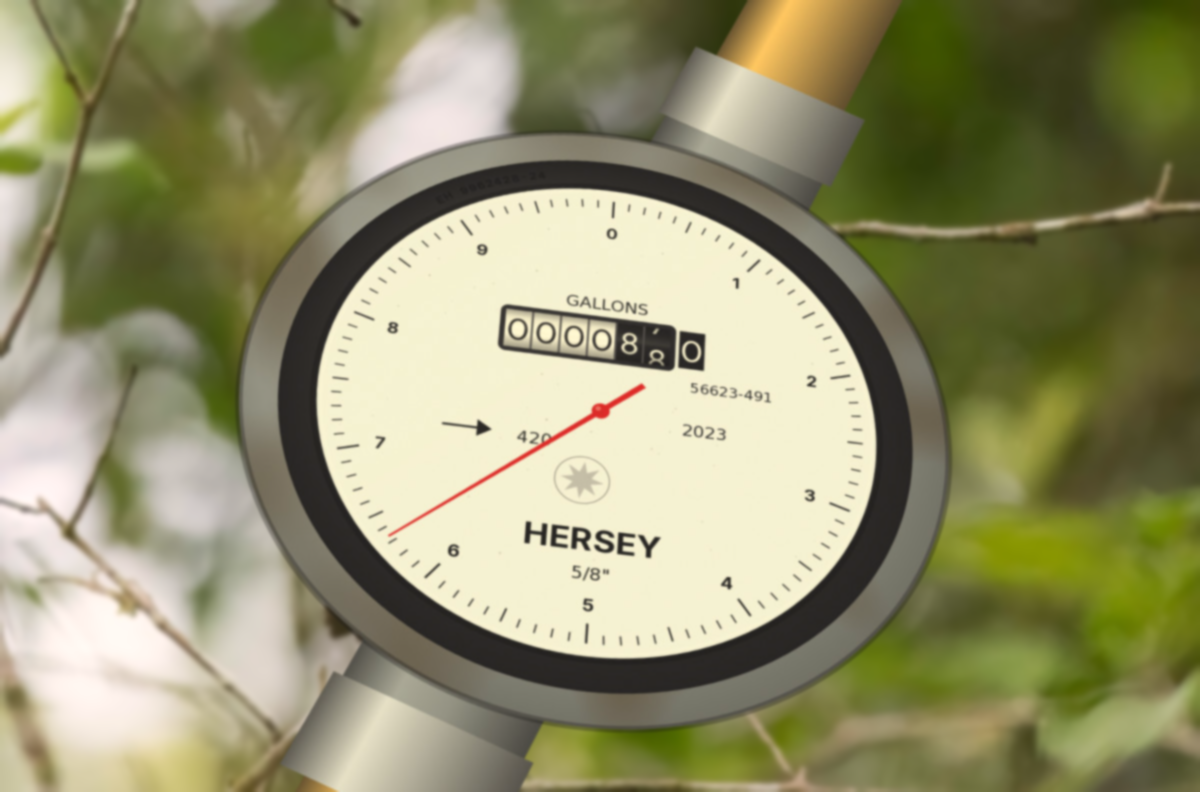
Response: 876.3 gal
